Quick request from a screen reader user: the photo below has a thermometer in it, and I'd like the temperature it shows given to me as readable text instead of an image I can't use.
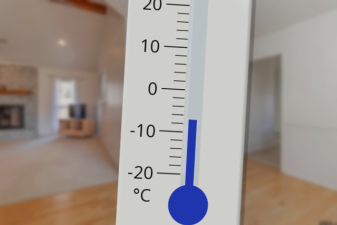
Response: -7 °C
